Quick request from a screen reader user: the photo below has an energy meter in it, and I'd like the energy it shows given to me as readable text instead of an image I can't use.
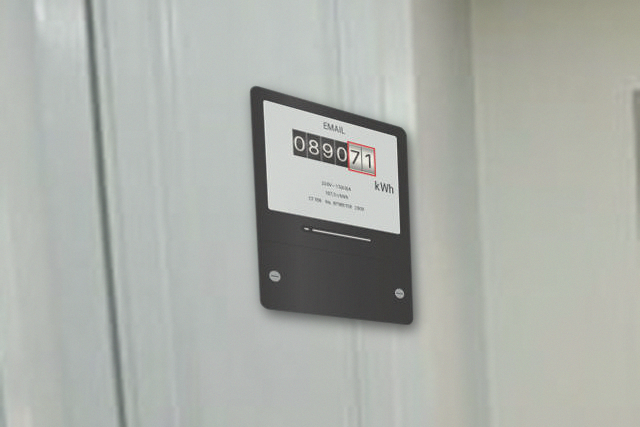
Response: 890.71 kWh
